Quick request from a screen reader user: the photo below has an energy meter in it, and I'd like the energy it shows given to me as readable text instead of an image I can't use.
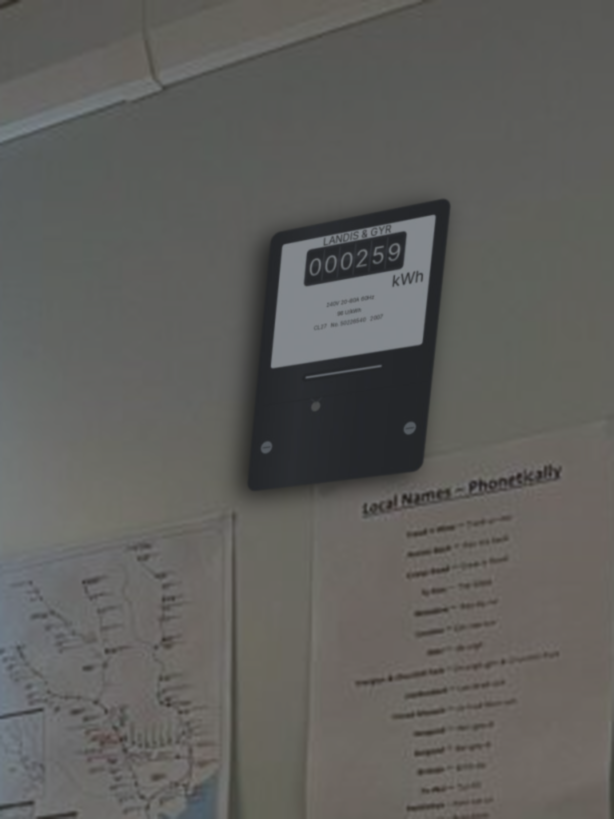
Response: 259 kWh
